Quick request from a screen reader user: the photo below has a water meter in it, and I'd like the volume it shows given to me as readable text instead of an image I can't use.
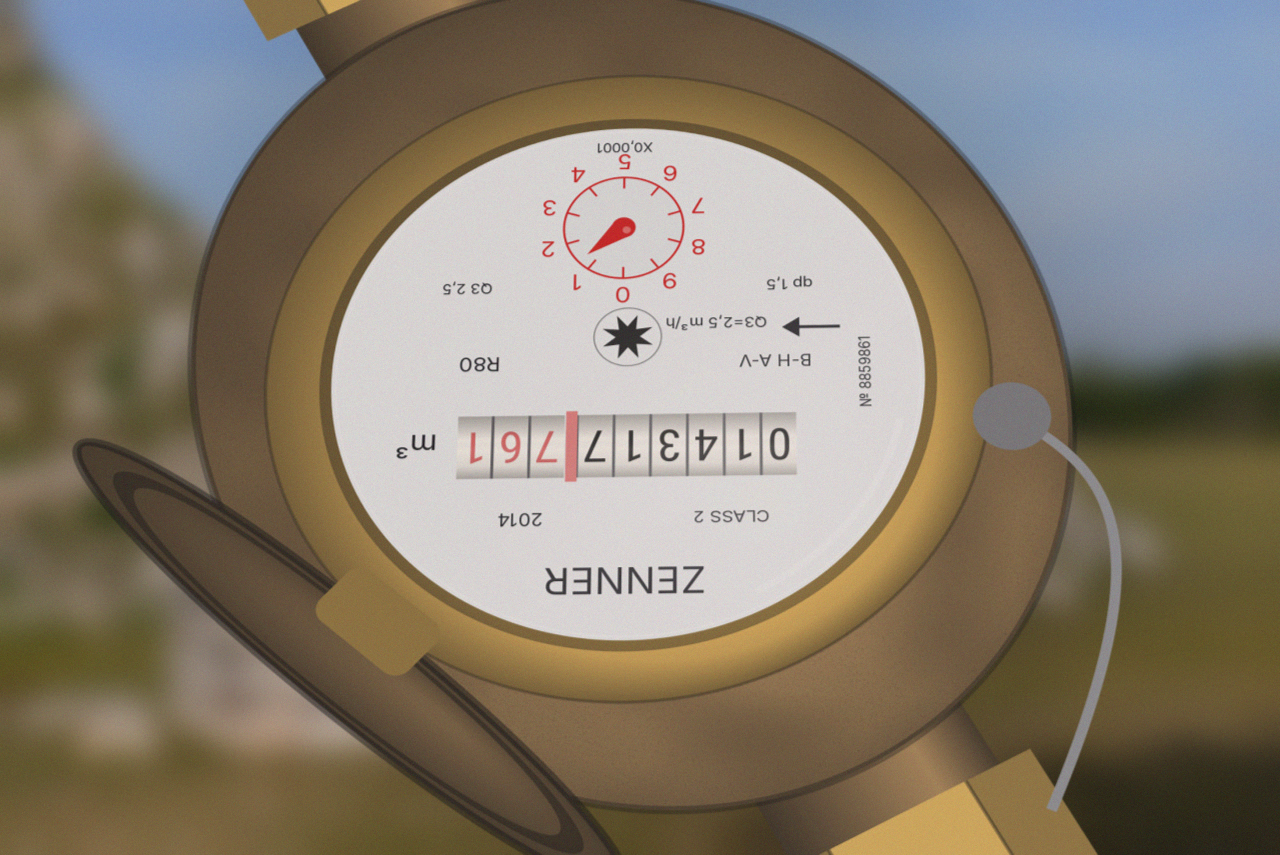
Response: 14317.7611 m³
